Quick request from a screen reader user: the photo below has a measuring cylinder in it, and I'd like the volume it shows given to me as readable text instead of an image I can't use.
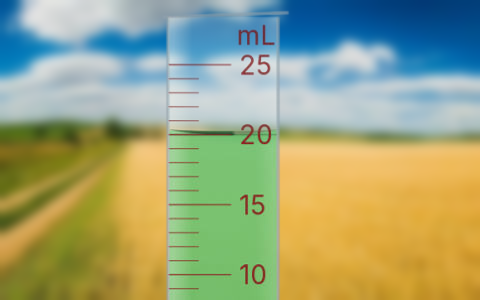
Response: 20 mL
